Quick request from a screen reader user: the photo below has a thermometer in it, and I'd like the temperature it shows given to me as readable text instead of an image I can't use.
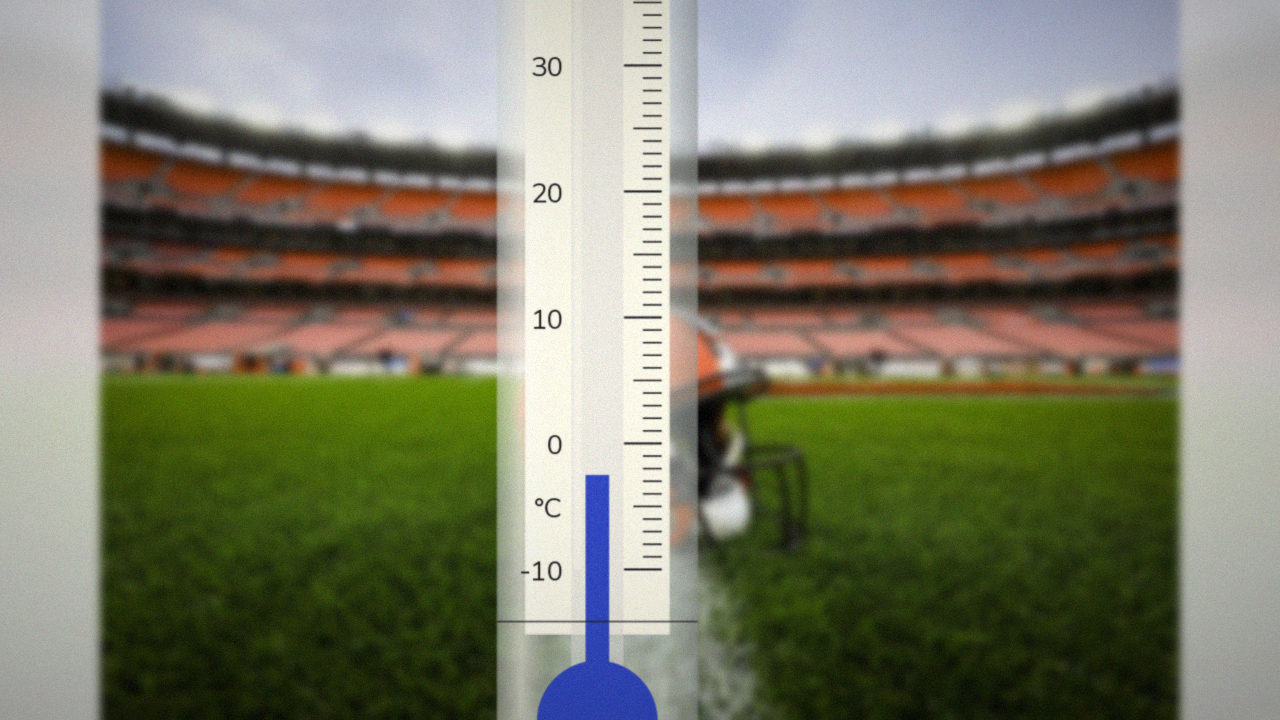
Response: -2.5 °C
